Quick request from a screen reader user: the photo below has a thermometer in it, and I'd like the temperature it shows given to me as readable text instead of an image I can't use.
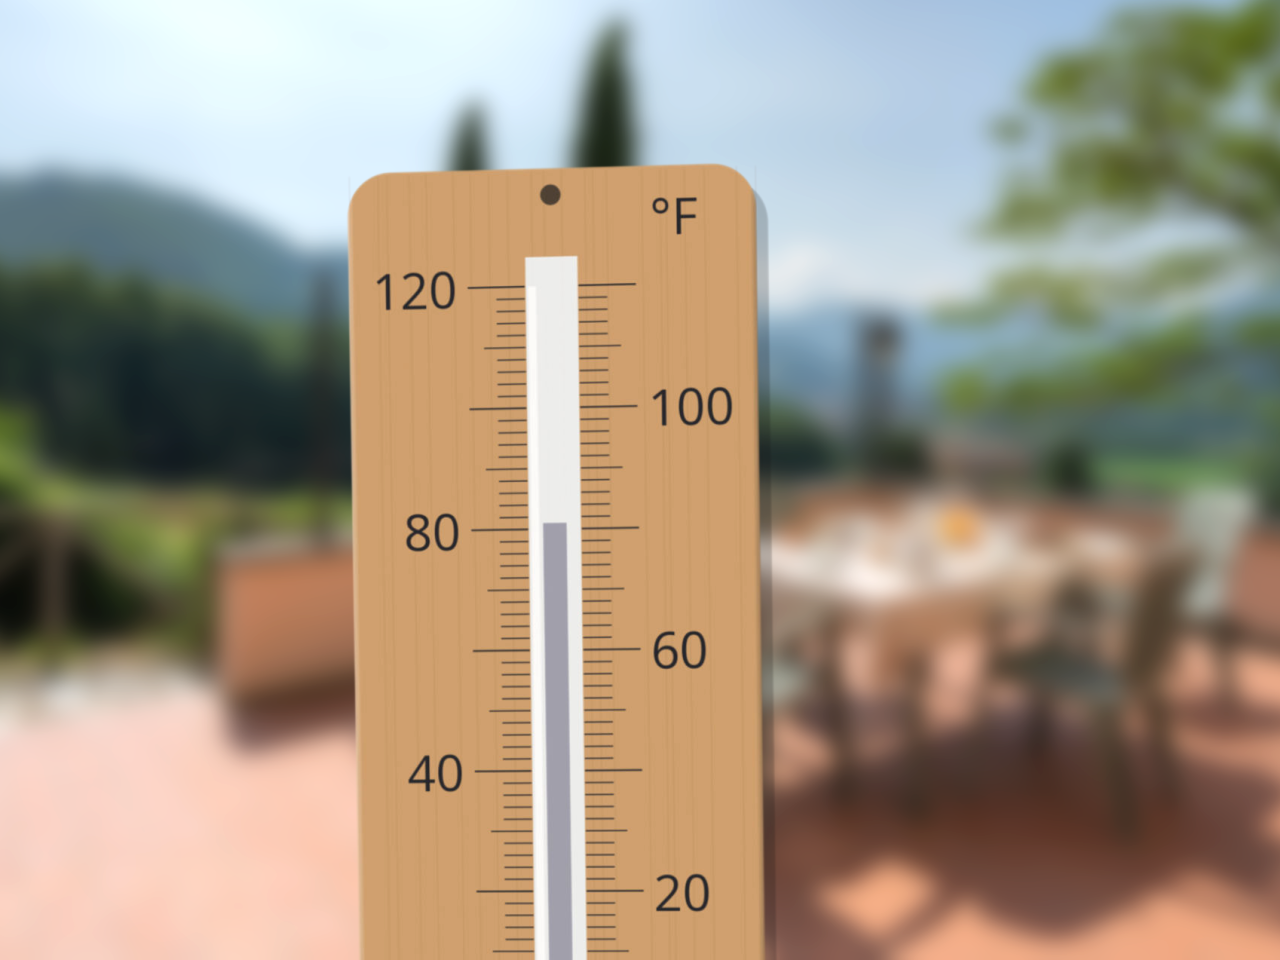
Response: 81 °F
